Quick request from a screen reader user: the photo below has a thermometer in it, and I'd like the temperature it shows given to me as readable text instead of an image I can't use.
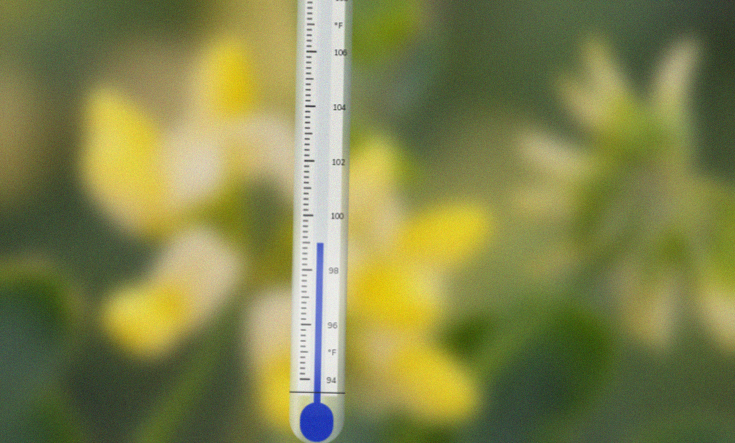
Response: 99 °F
